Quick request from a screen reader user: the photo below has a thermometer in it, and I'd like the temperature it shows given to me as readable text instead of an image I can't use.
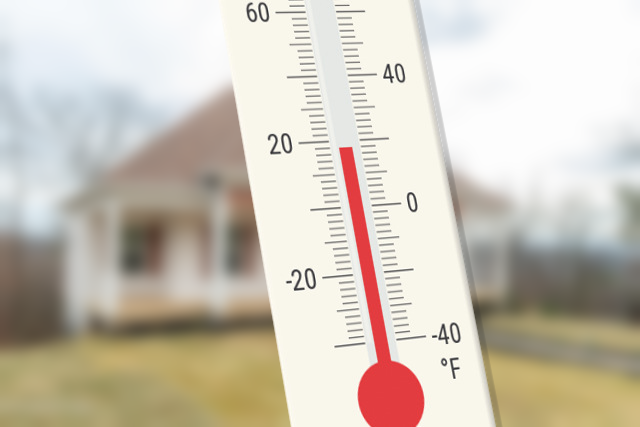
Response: 18 °F
